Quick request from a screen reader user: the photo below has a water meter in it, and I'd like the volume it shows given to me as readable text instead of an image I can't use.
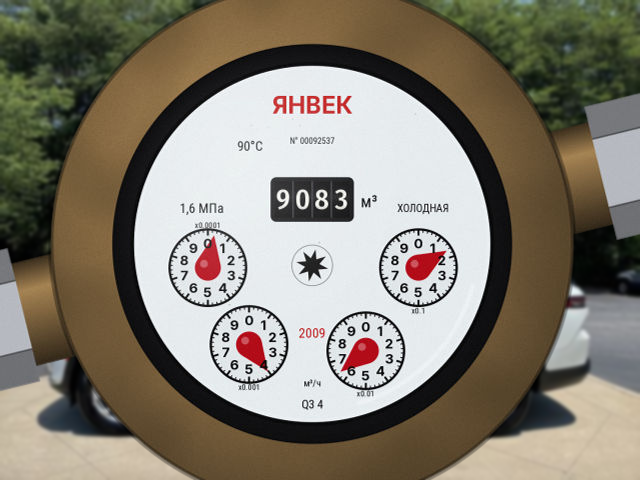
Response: 9083.1640 m³
